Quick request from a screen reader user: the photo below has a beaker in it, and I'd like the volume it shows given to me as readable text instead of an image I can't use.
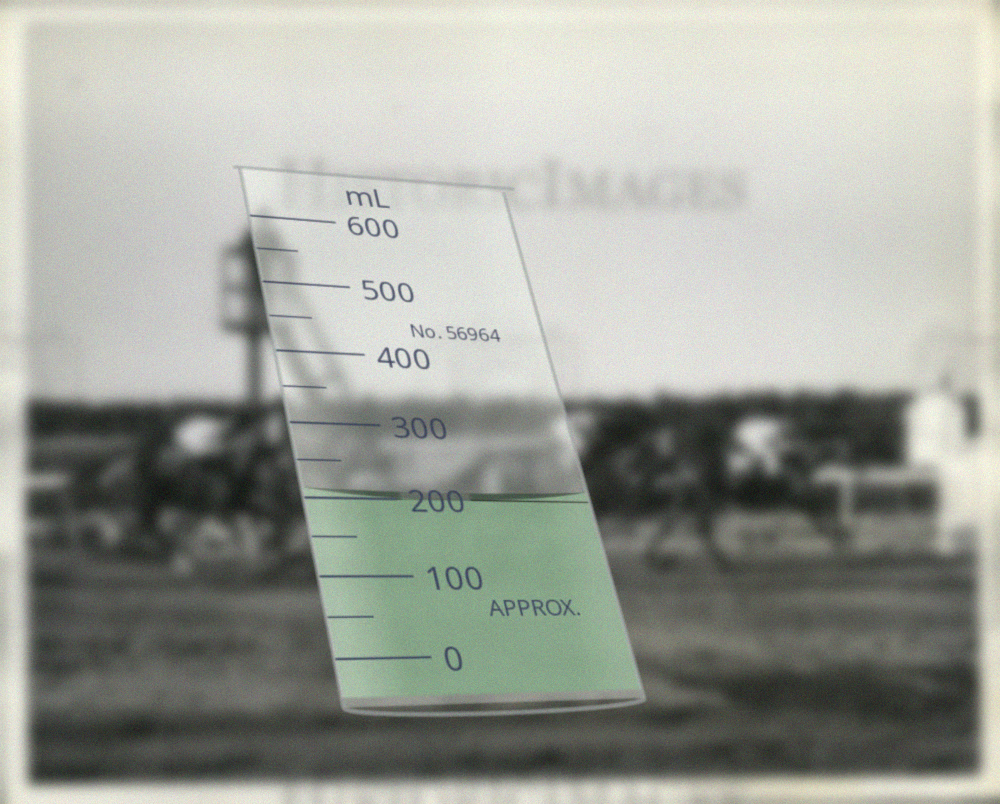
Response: 200 mL
